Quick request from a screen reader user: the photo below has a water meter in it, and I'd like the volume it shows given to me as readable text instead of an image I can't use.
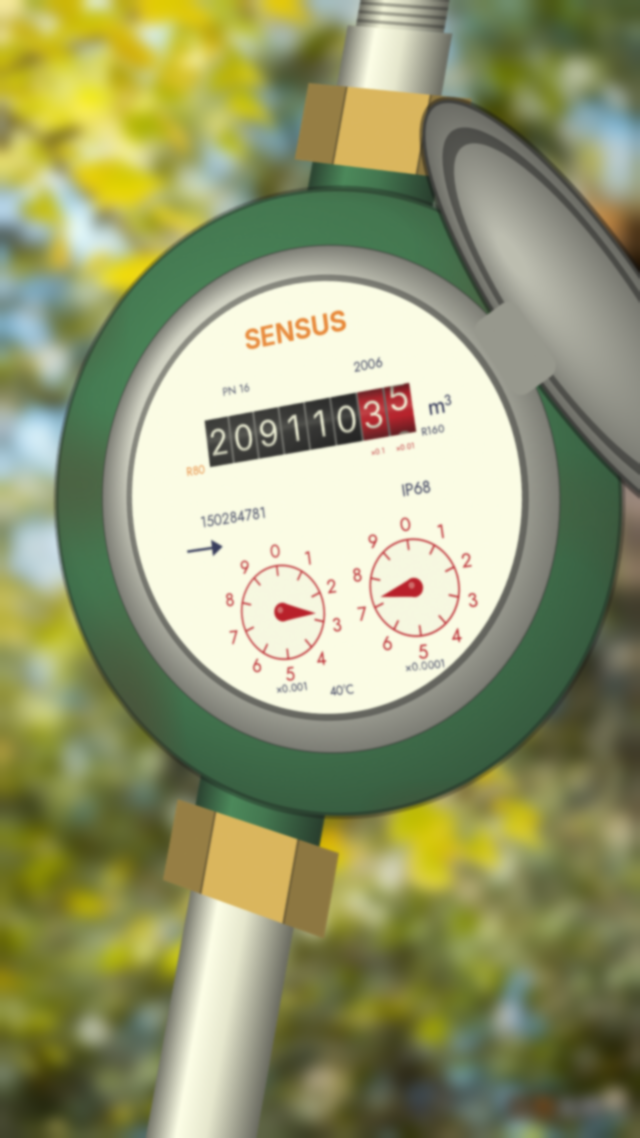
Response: 209110.3527 m³
